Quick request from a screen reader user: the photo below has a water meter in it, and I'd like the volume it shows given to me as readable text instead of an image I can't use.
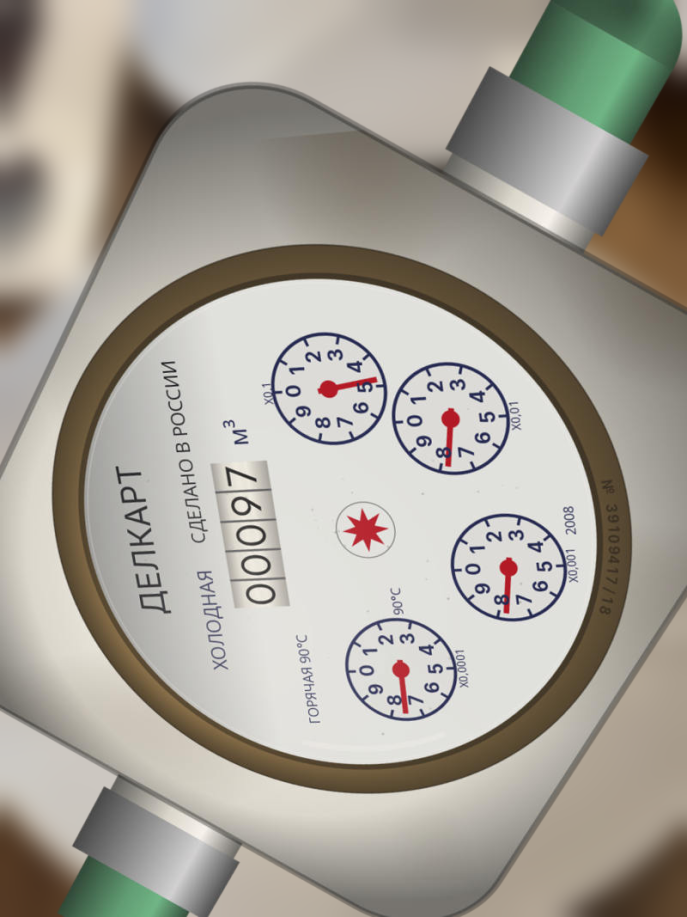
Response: 97.4777 m³
